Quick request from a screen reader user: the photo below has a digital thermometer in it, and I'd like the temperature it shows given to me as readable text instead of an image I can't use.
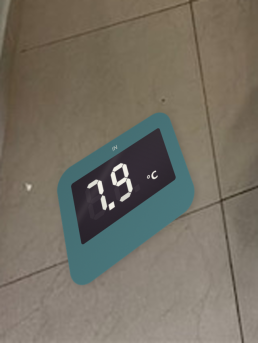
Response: 7.9 °C
